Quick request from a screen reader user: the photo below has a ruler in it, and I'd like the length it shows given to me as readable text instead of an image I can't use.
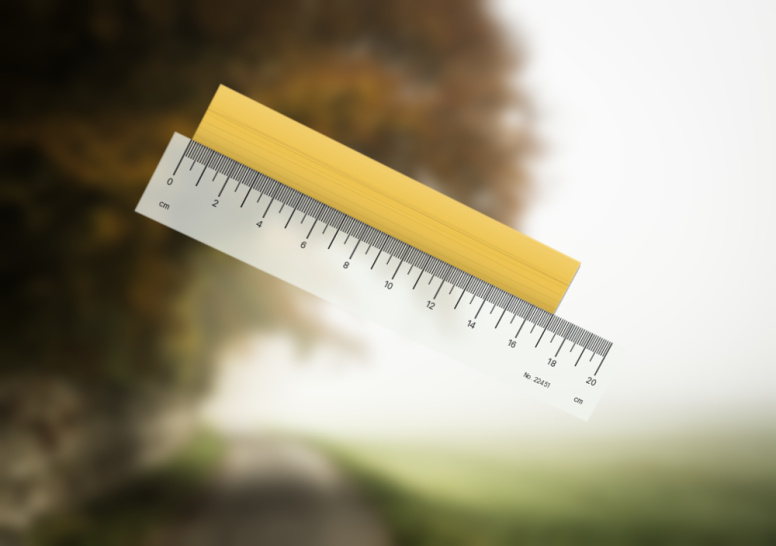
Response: 17 cm
